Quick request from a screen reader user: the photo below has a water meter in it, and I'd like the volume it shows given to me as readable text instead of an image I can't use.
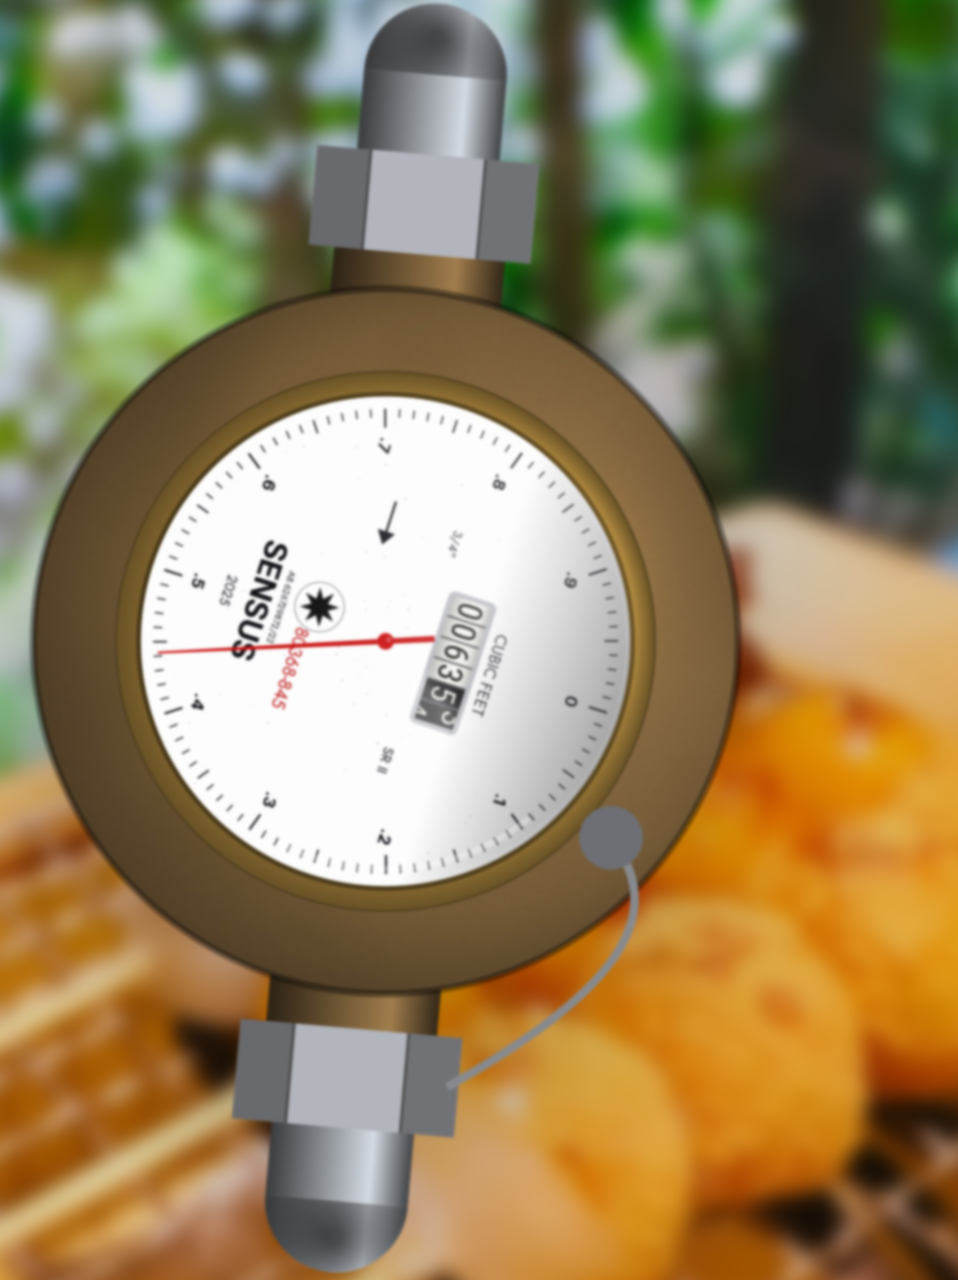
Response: 6353.44 ft³
